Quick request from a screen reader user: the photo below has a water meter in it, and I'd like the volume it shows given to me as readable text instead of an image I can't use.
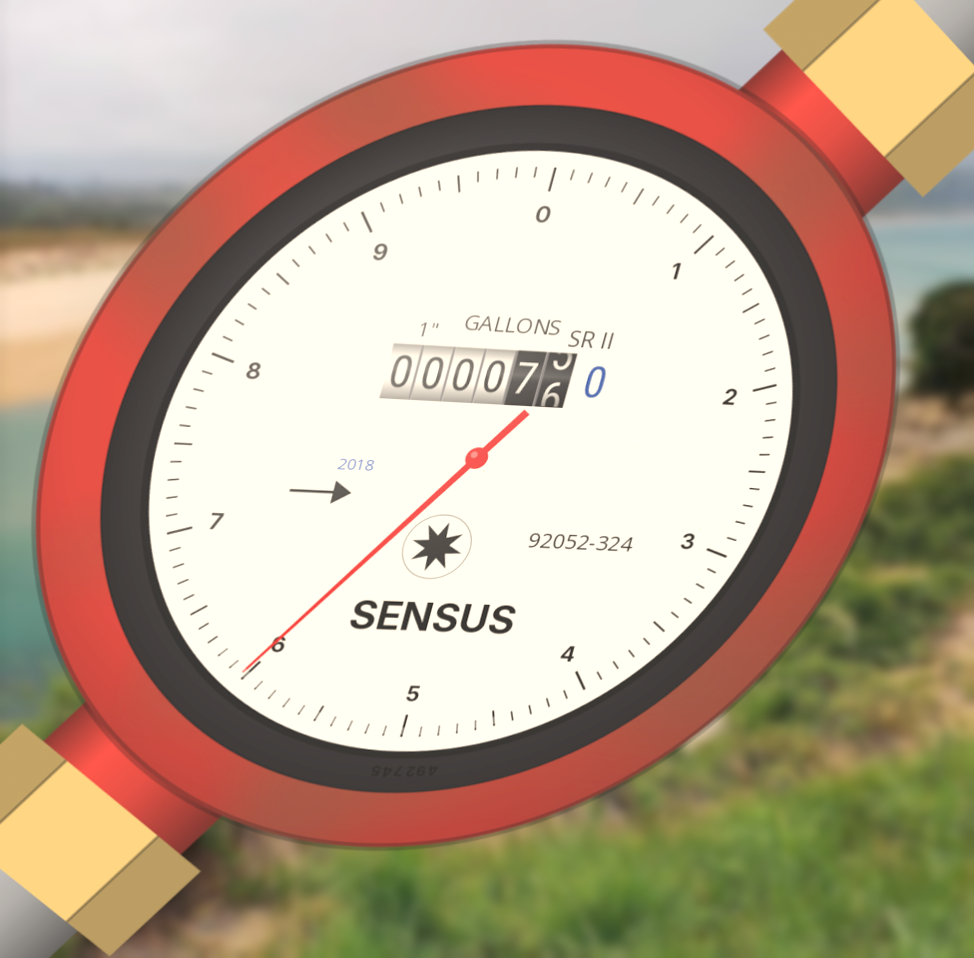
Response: 756.0 gal
